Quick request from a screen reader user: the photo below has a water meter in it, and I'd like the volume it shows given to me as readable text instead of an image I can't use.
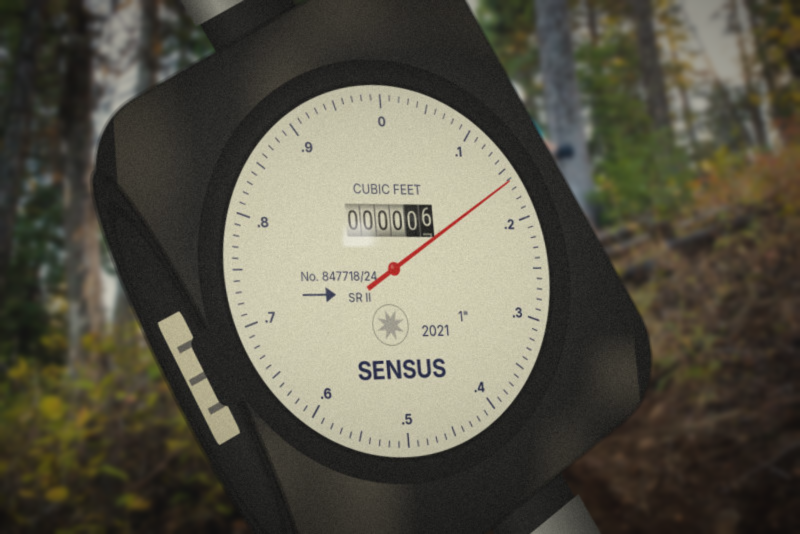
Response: 6.16 ft³
